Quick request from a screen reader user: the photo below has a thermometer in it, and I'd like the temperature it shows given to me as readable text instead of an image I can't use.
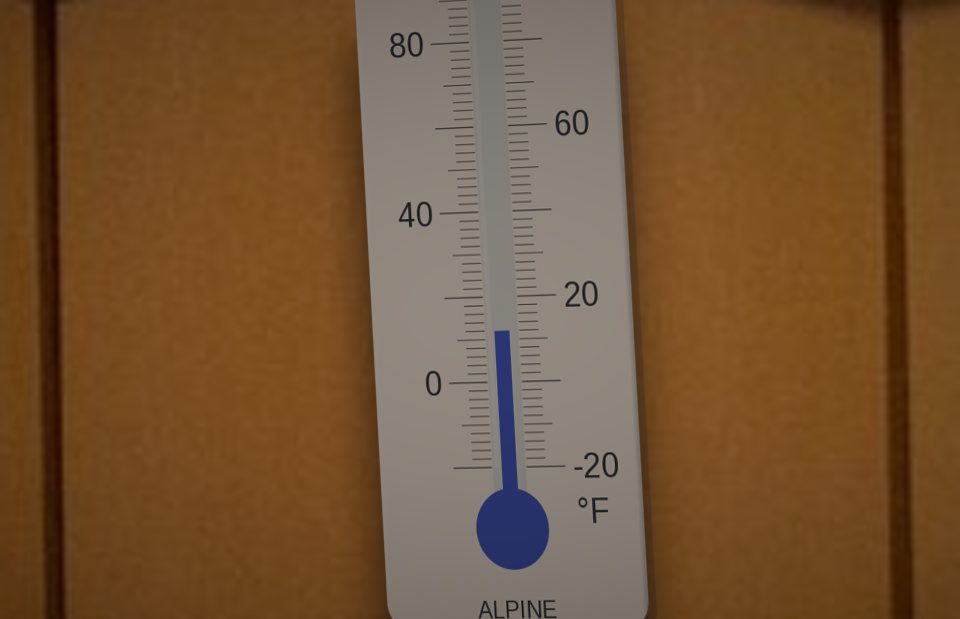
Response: 12 °F
